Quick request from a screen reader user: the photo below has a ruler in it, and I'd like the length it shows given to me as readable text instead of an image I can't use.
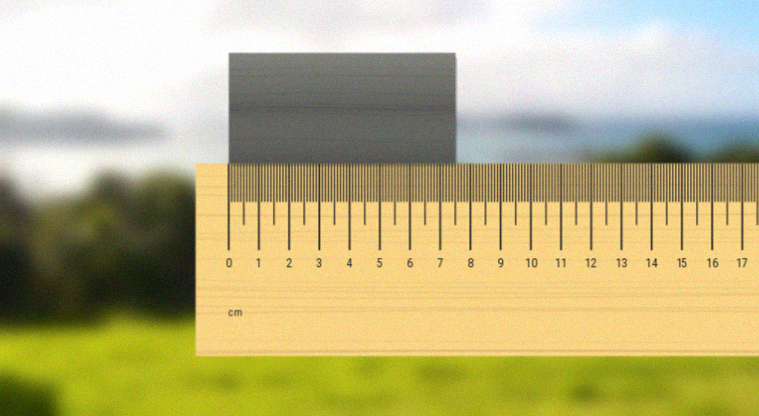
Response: 7.5 cm
